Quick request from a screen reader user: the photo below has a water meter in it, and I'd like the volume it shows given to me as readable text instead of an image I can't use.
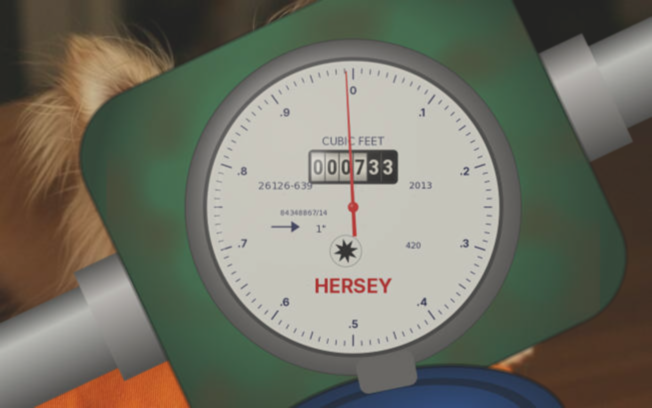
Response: 732.99 ft³
